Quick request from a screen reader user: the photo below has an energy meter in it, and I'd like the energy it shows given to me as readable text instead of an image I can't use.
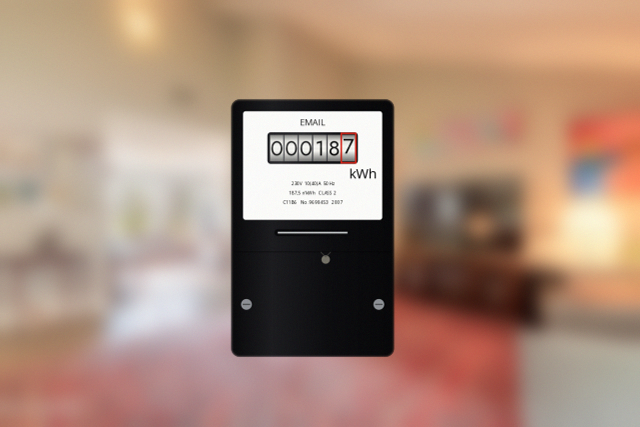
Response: 18.7 kWh
